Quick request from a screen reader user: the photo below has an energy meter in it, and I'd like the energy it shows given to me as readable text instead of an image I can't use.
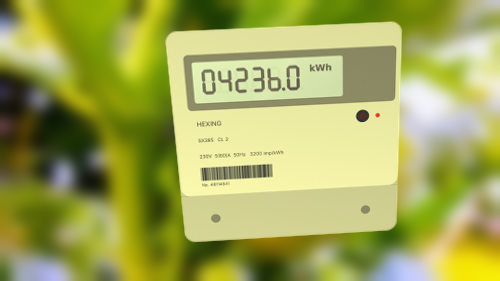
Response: 4236.0 kWh
